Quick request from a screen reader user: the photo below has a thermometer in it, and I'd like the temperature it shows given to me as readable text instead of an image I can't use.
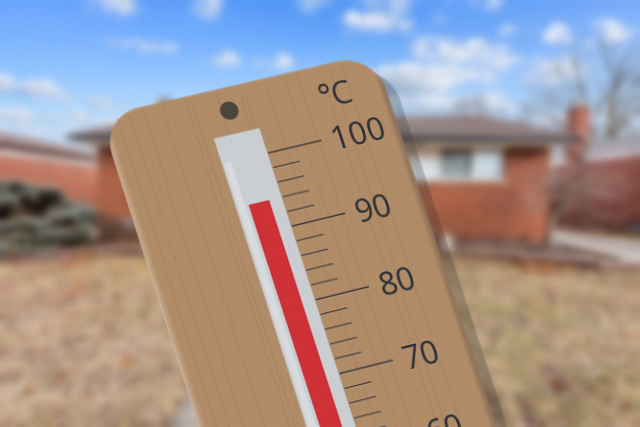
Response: 94 °C
